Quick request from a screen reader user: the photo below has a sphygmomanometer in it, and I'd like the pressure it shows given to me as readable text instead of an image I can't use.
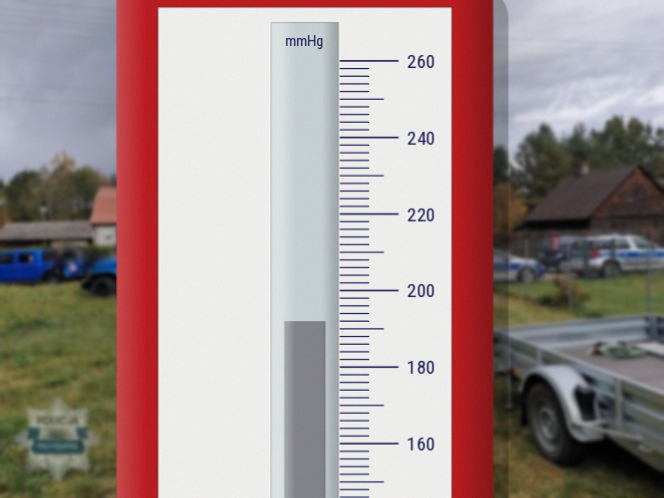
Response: 192 mmHg
